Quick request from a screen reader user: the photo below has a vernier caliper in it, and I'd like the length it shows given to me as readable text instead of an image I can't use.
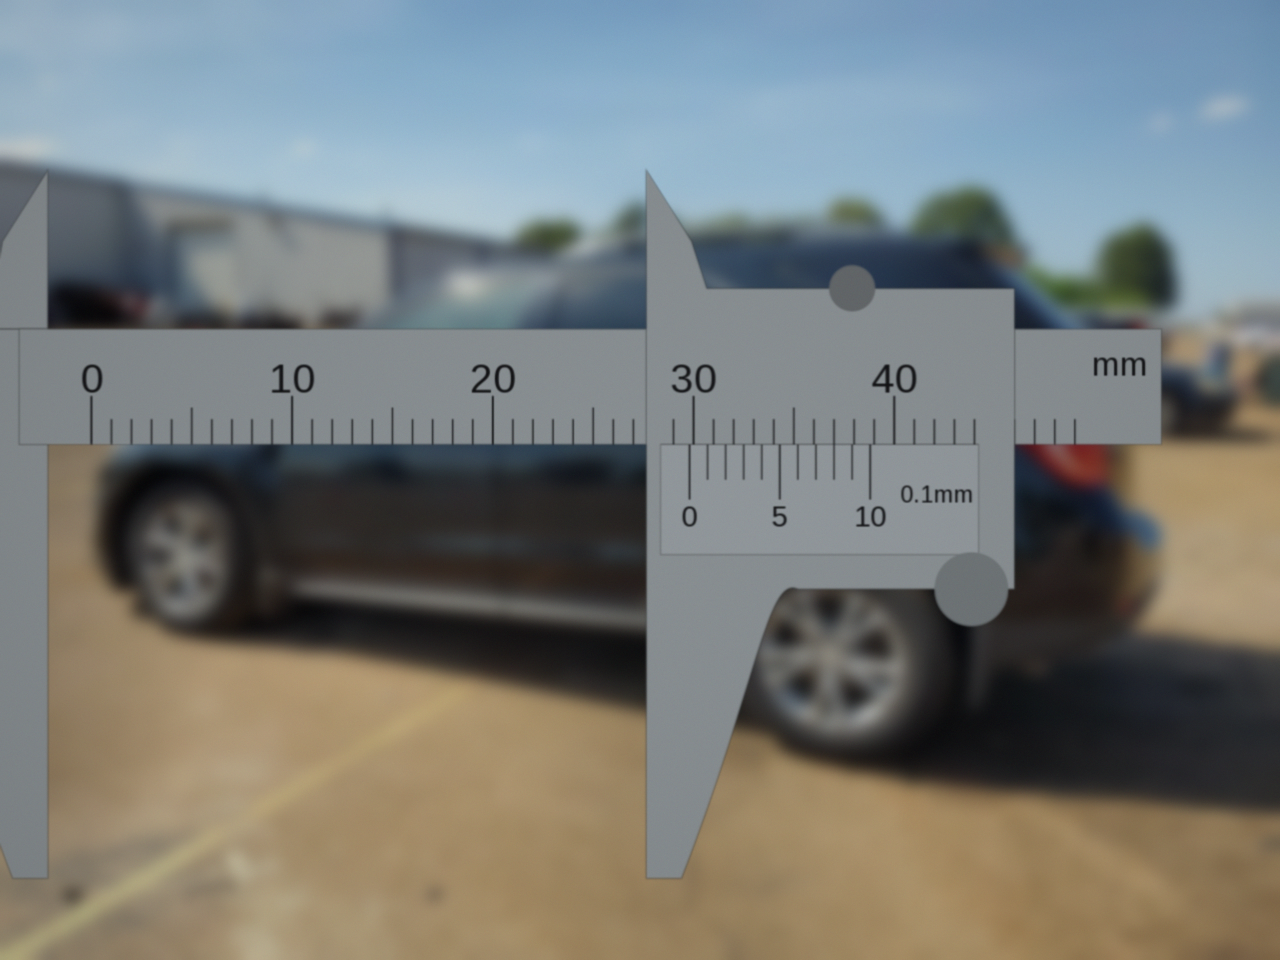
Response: 29.8 mm
